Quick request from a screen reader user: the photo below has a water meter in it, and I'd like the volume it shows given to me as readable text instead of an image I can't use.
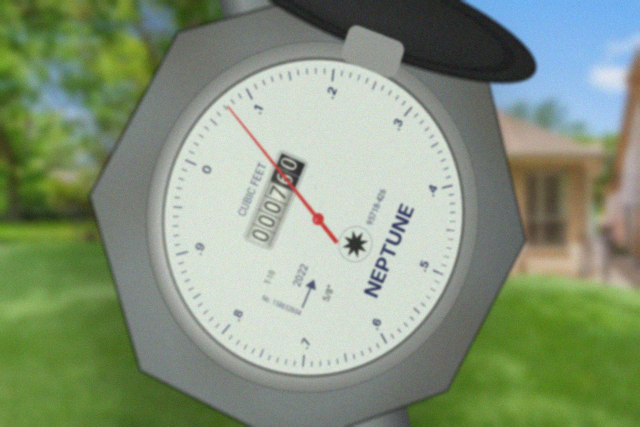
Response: 760.07 ft³
